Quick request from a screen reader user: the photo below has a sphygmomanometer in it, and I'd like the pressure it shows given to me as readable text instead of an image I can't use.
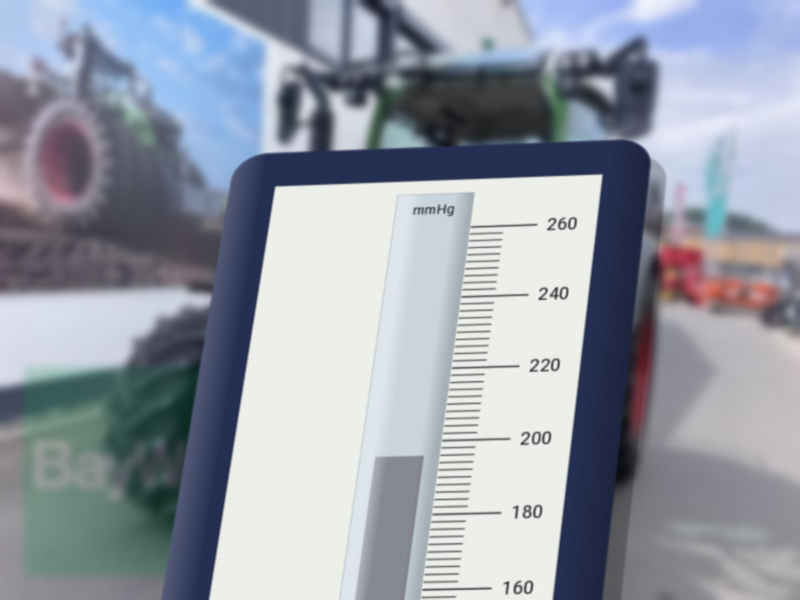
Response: 196 mmHg
